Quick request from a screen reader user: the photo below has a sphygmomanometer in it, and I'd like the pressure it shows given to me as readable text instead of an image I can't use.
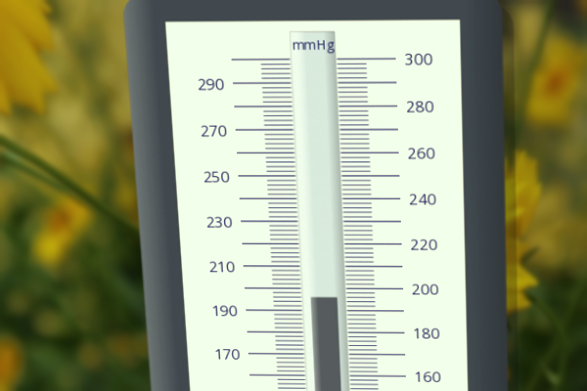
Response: 196 mmHg
